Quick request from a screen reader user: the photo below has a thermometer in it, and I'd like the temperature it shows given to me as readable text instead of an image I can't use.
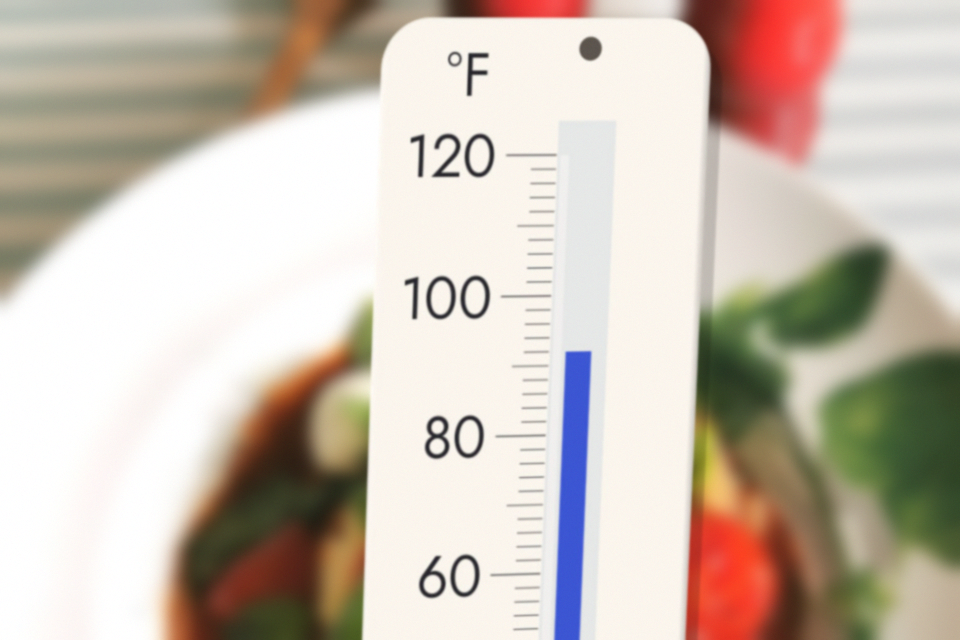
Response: 92 °F
